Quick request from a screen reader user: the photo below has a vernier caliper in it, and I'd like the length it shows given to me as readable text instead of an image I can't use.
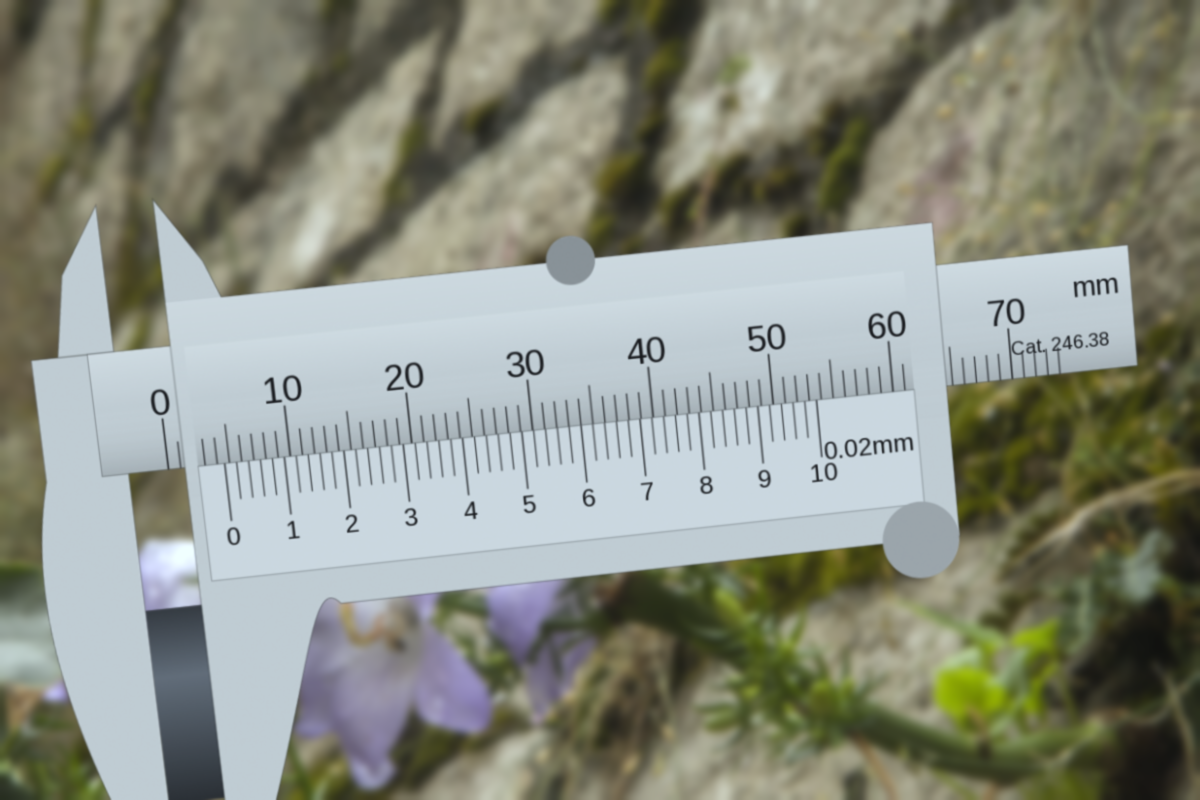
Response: 4.6 mm
